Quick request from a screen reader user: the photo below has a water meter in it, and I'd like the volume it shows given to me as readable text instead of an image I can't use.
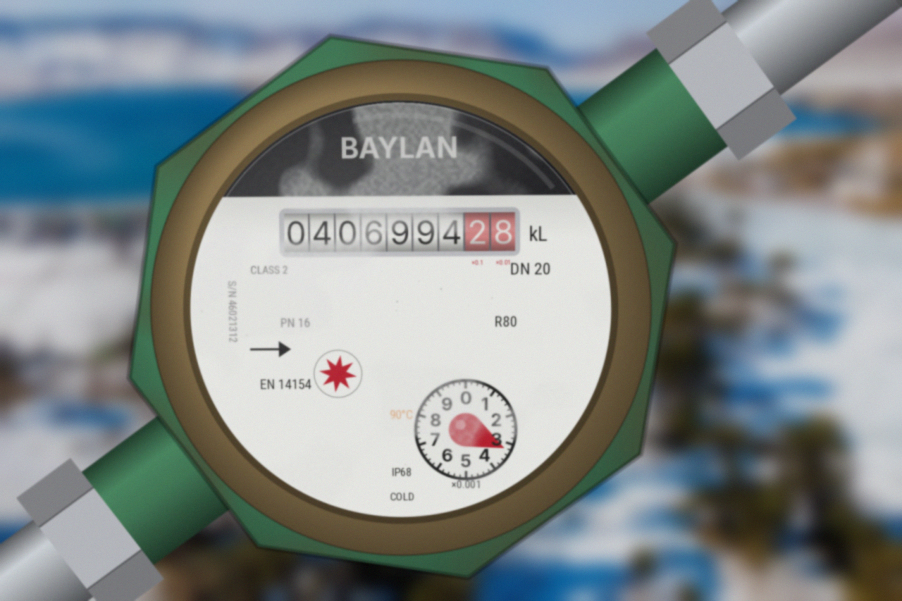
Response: 406994.283 kL
